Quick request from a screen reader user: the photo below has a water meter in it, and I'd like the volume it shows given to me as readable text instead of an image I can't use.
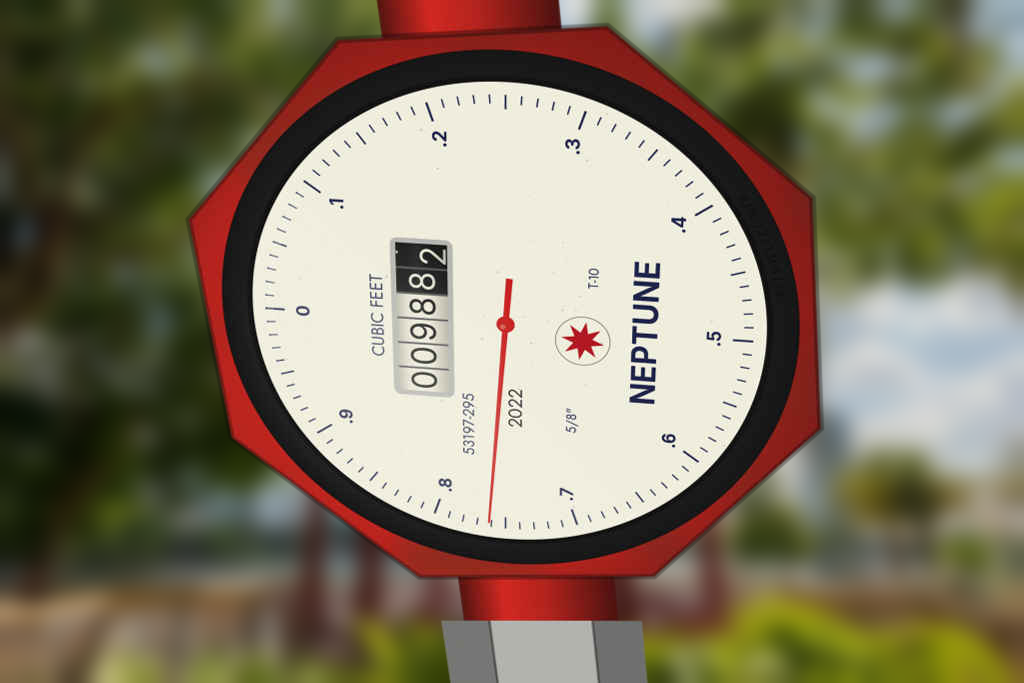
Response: 9881.76 ft³
